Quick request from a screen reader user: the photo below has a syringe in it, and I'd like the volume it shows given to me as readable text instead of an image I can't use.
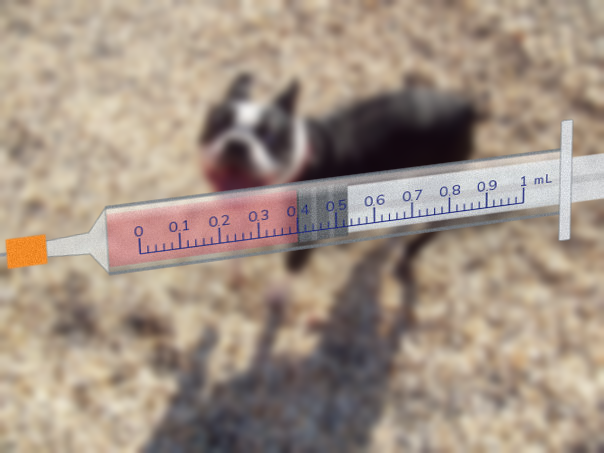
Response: 0.4 mL
